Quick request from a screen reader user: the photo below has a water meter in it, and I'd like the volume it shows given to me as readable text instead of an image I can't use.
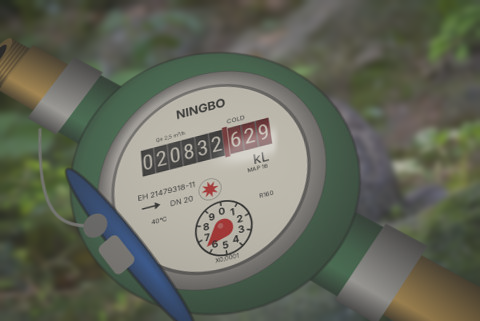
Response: 20832.6296 kL
